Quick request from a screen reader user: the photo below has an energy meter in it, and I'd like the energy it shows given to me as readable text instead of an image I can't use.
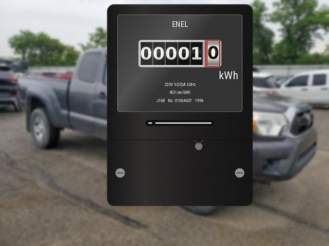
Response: 1.0 kWh
